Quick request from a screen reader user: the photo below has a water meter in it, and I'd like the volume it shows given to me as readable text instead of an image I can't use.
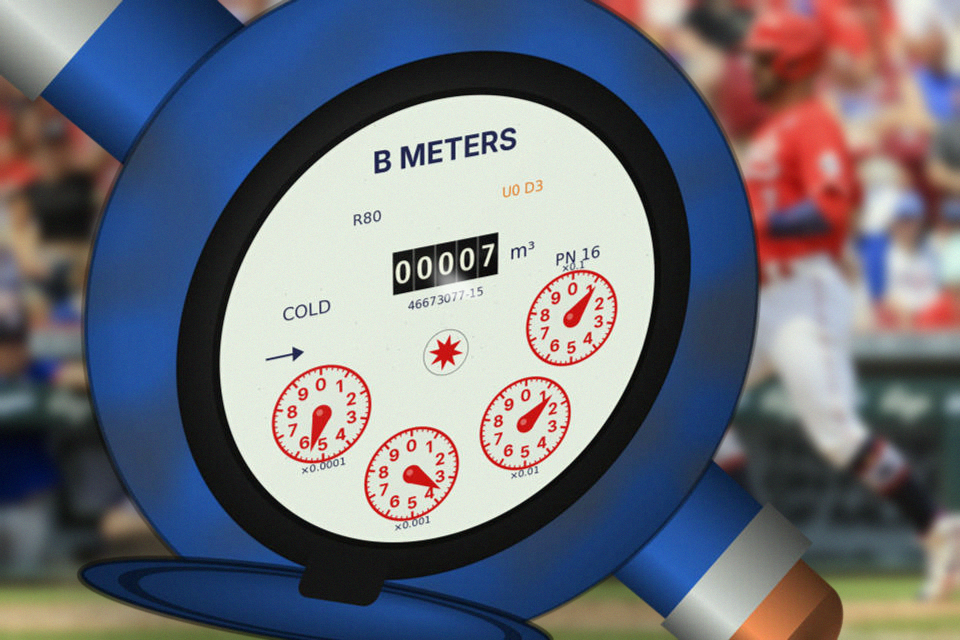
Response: 7.1135 m³
